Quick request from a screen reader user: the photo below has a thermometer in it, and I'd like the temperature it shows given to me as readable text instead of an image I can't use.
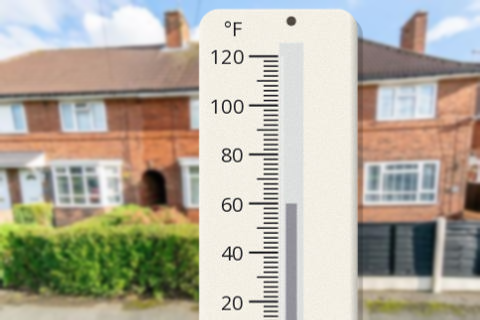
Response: 60 °F
